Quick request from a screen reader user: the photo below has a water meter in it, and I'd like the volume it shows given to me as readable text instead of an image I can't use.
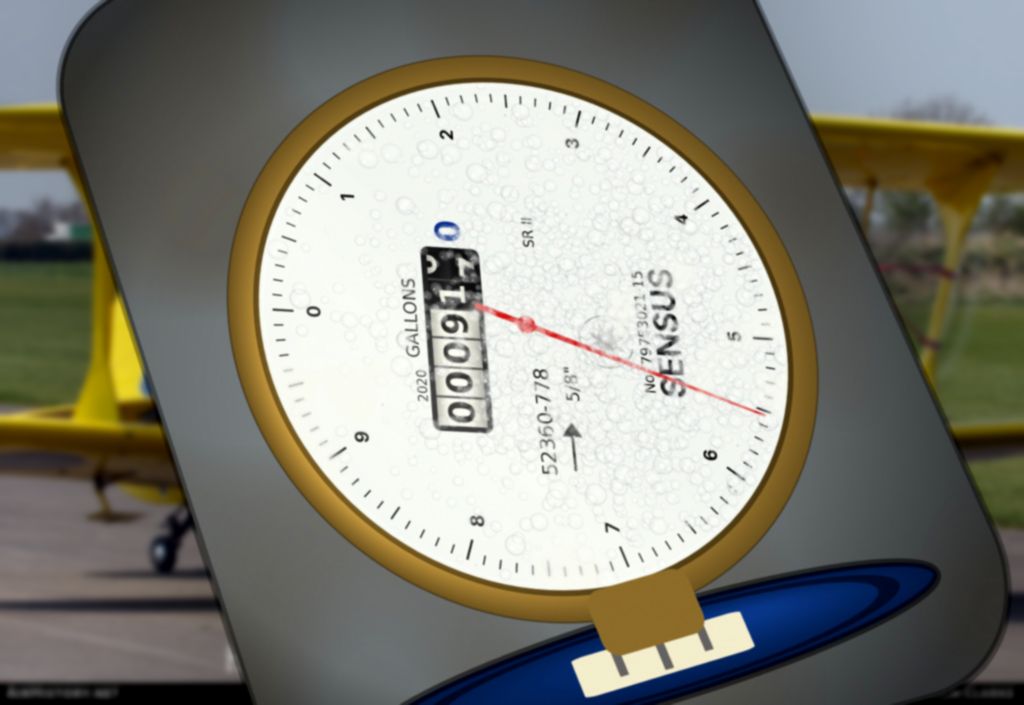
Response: 9165.5 gal
